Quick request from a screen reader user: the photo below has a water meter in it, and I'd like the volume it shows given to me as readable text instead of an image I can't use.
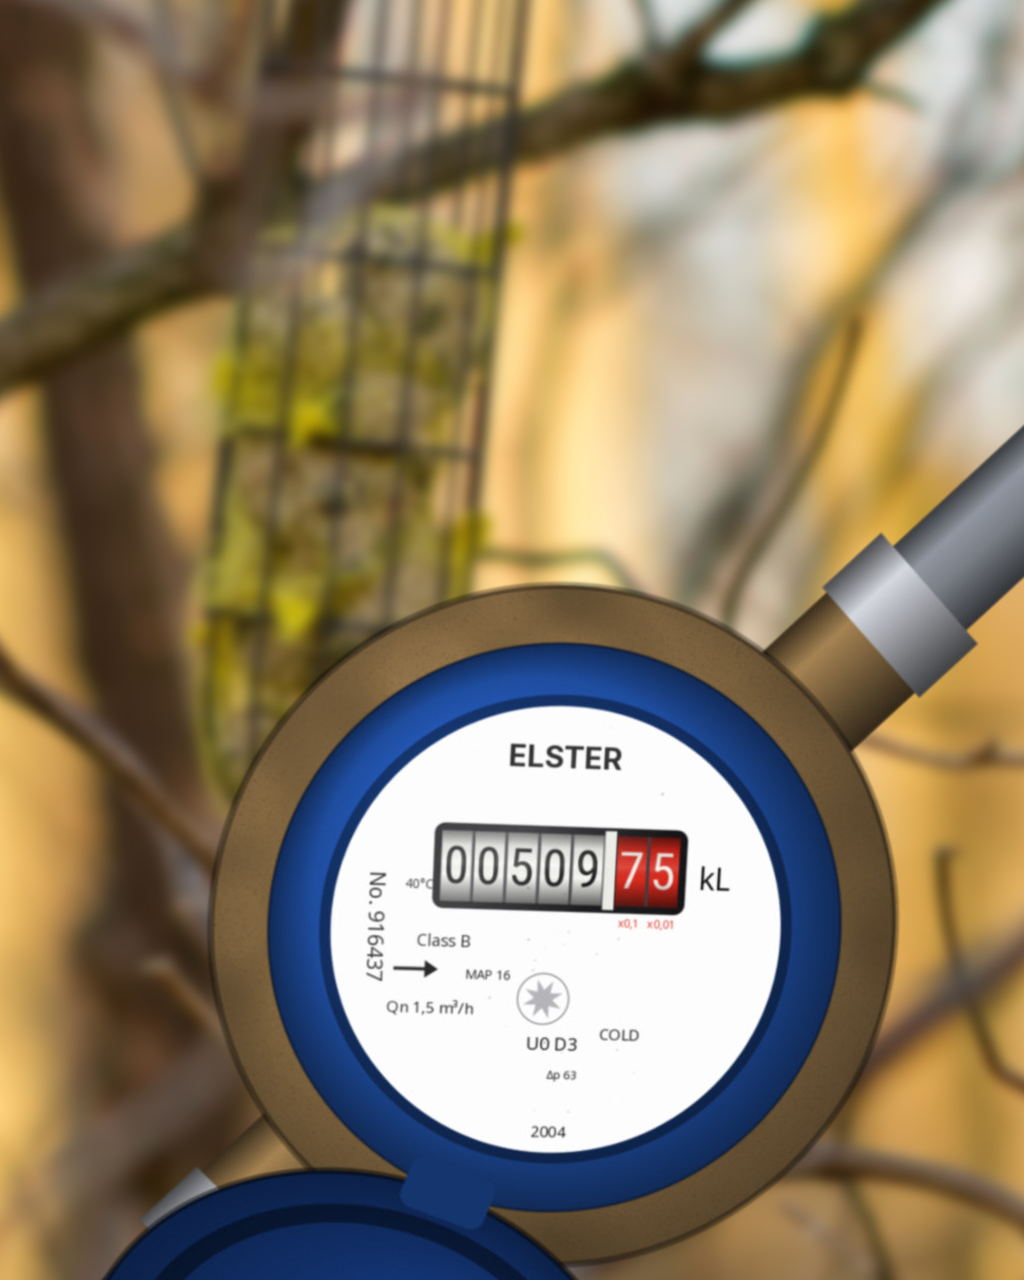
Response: 509.75 kL
